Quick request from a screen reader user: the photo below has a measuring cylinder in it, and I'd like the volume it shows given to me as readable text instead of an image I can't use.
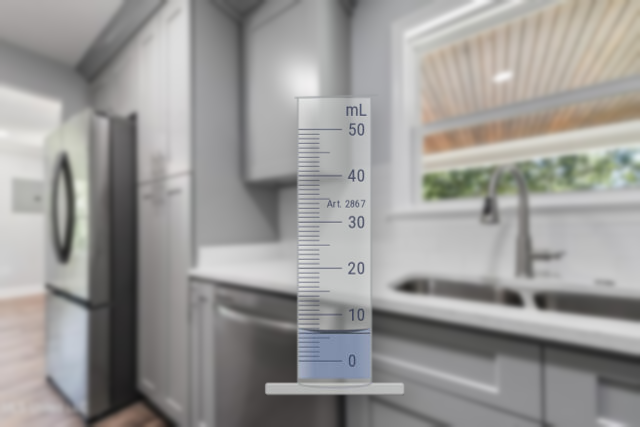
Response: 6 mL
